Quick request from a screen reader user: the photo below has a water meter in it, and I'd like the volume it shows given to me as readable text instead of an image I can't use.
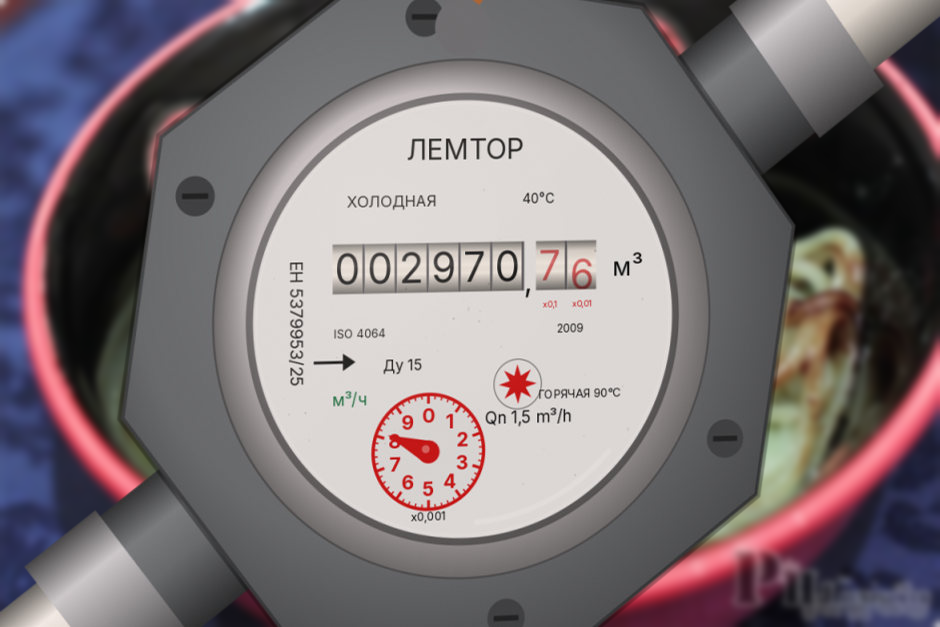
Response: 2970.758 m³
